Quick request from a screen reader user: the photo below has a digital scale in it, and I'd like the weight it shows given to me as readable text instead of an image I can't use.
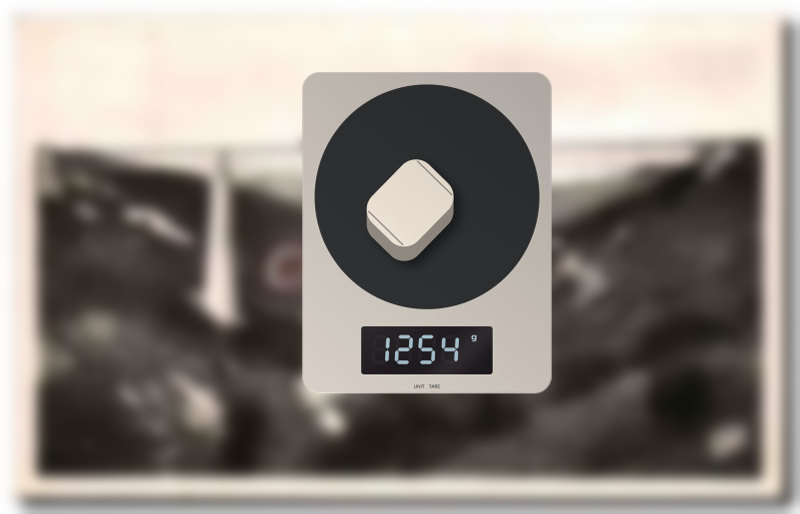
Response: 1254 g
